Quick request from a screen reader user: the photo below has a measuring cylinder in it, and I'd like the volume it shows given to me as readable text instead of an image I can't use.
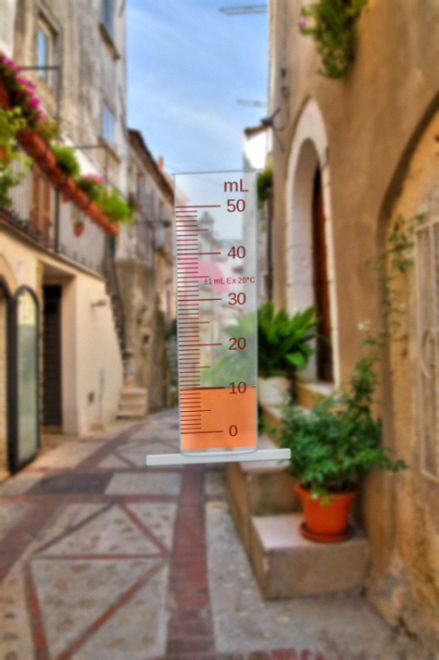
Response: 10 mL
